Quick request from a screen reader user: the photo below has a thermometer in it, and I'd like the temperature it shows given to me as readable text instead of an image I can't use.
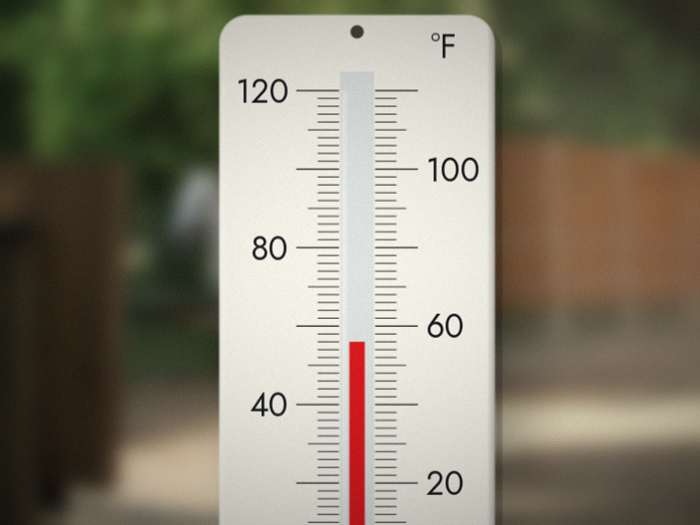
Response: 56 °F
